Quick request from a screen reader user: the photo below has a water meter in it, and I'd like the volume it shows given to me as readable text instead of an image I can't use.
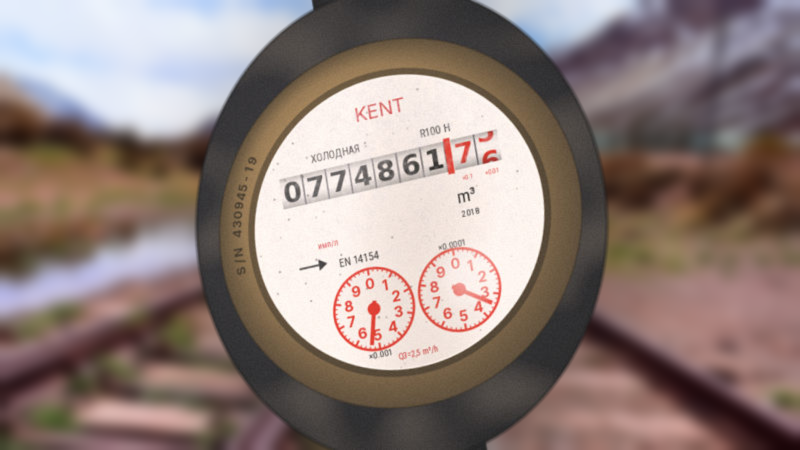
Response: 774861.7553 m³
